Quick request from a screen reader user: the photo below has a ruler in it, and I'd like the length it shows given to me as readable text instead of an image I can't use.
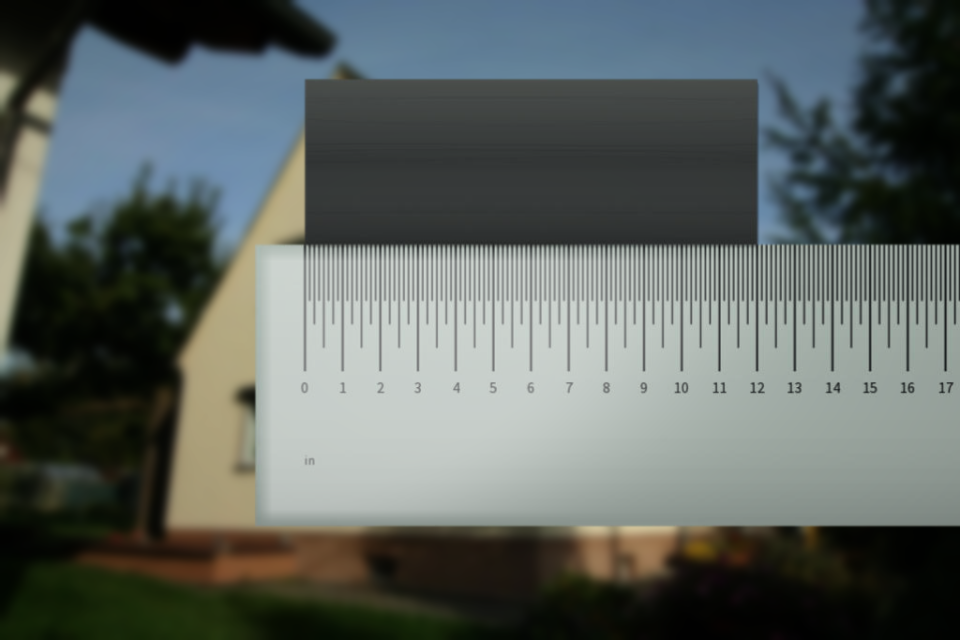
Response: 12 in
